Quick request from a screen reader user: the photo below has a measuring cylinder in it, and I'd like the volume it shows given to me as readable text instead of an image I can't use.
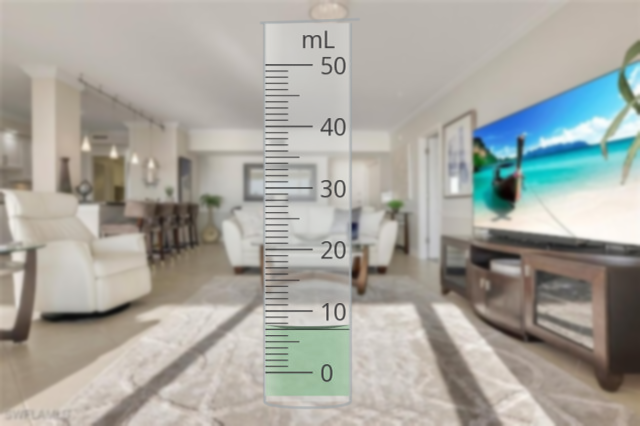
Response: 7 mL
